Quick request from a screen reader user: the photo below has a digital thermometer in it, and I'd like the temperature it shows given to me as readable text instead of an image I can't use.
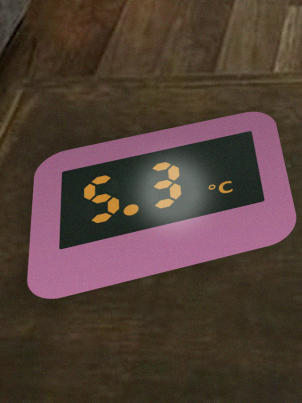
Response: 5.3 °C
